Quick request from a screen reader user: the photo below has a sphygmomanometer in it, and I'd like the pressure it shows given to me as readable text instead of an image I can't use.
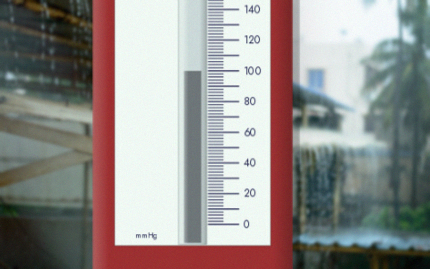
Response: 100 mmHg
